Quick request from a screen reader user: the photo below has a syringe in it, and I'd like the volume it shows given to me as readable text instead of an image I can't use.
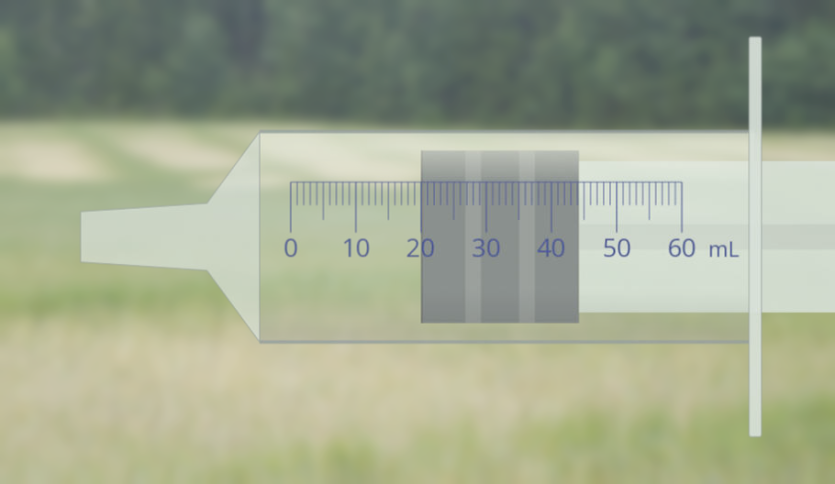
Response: 20 mL
